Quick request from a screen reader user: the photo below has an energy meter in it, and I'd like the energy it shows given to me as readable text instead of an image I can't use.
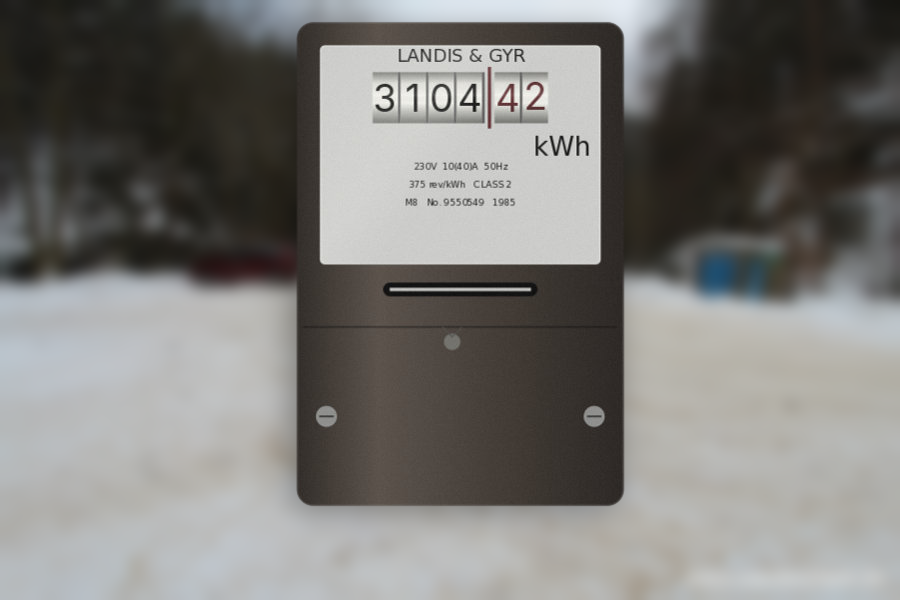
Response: 3104.42 kWh
